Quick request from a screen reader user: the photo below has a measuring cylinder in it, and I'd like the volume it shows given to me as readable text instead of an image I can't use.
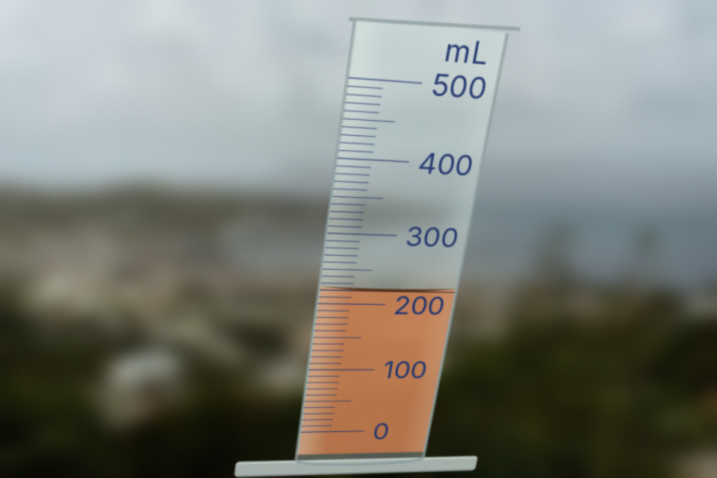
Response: 220 mL
